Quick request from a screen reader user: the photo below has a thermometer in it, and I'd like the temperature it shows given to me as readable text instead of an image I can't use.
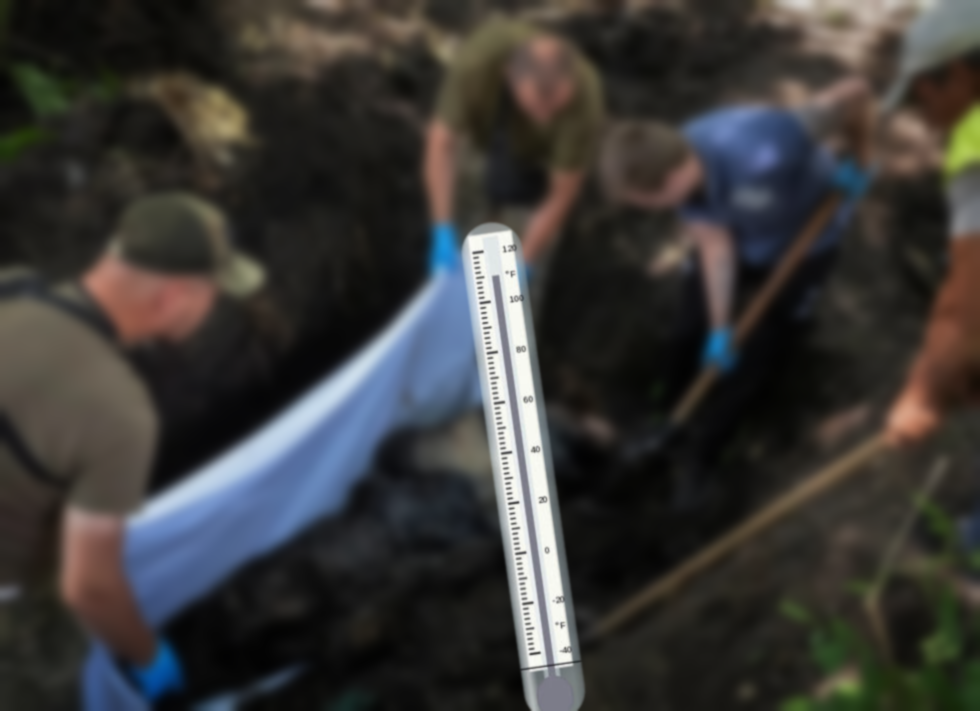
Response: 110 °F
